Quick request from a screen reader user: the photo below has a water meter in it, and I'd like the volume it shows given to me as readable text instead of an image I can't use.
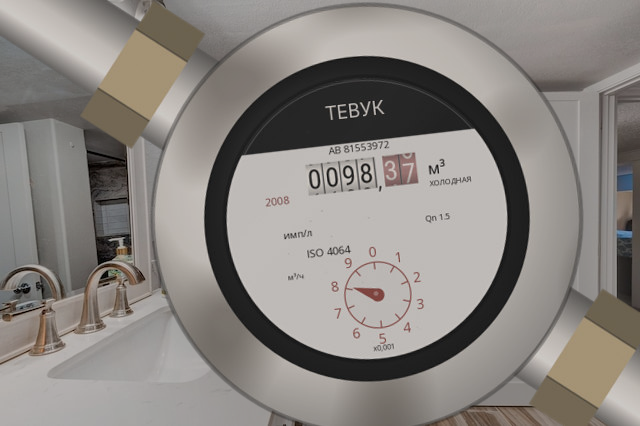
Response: 98.368 m³
